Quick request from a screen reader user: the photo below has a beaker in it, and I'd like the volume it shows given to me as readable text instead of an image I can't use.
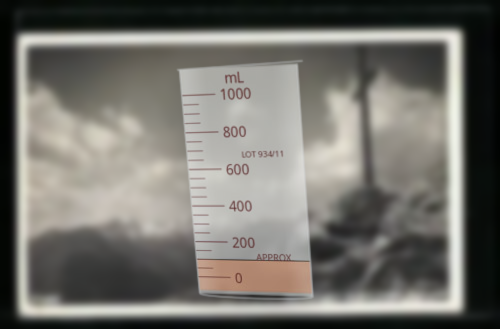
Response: 100 mL
